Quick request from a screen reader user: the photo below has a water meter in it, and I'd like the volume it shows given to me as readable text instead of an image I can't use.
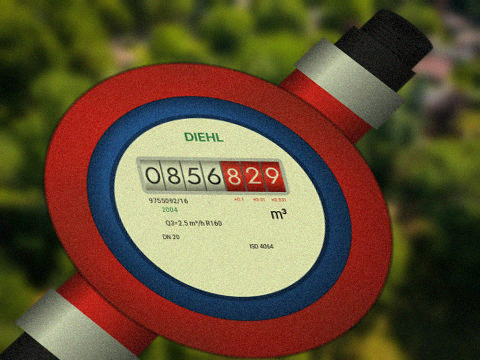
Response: 856.829 m³
